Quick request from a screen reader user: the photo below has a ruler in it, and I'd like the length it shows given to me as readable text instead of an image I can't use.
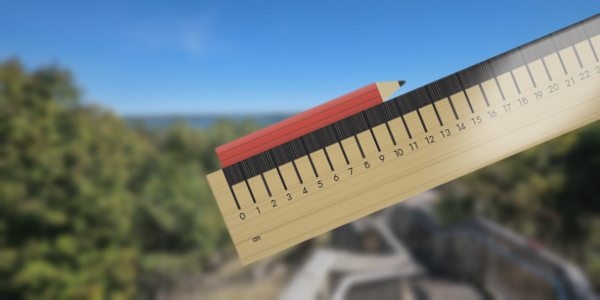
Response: 12 cm
